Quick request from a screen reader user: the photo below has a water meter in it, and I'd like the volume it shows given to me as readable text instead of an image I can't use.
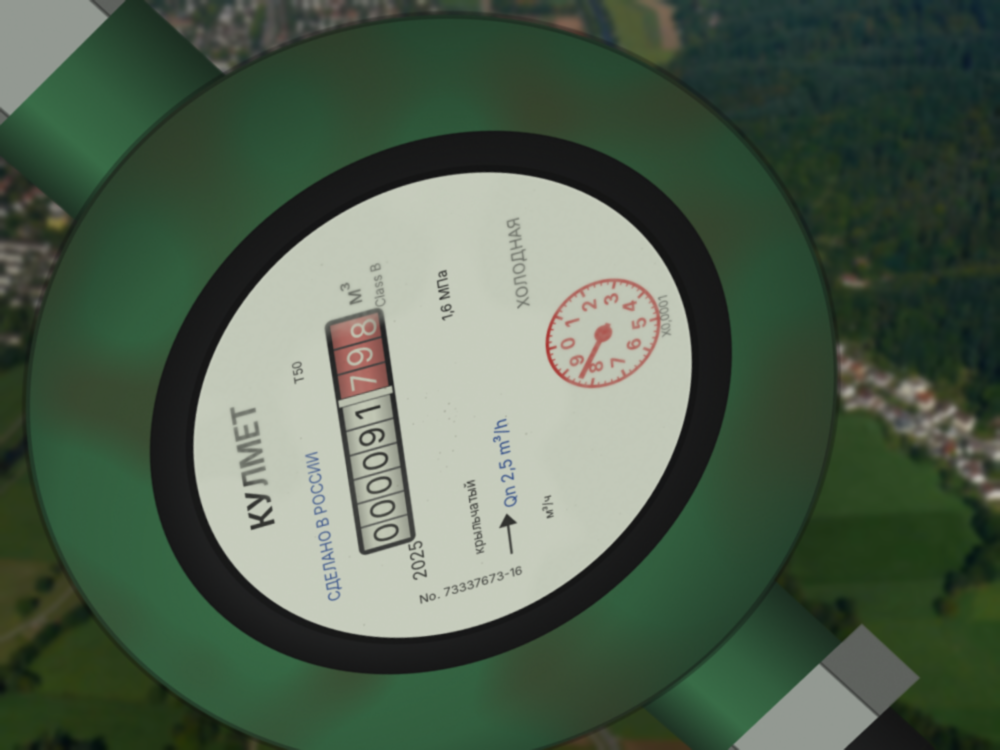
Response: 91.7978 m³
